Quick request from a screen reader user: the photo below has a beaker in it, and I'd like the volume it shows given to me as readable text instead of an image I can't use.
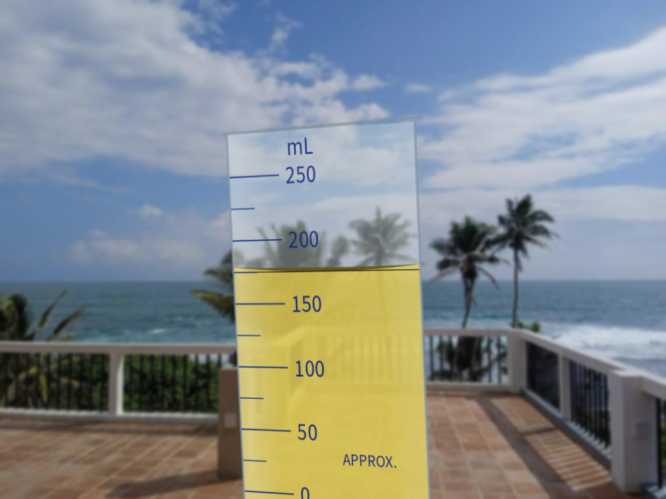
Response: 175 mL
